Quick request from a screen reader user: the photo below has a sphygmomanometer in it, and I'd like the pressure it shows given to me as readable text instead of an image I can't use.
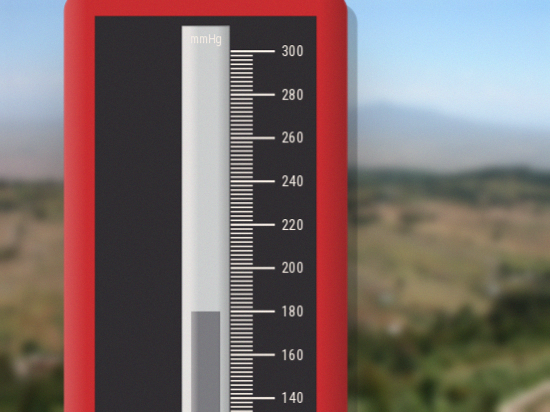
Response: 180 mmHg
